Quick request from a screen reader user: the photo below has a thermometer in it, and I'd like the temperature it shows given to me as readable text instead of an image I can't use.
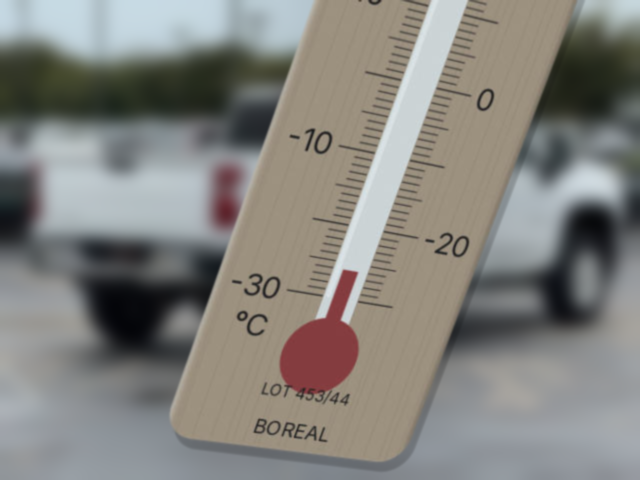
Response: -26 °C
